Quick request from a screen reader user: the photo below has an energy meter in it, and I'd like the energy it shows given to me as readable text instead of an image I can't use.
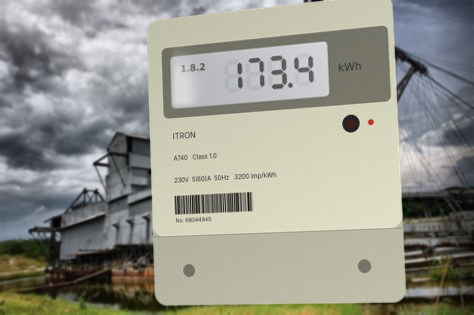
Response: 173.4 kWh
